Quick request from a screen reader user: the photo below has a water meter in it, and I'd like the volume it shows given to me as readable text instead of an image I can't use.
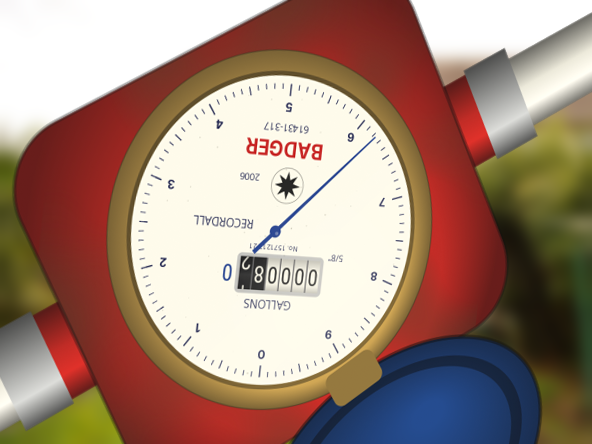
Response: 816.2 gal
